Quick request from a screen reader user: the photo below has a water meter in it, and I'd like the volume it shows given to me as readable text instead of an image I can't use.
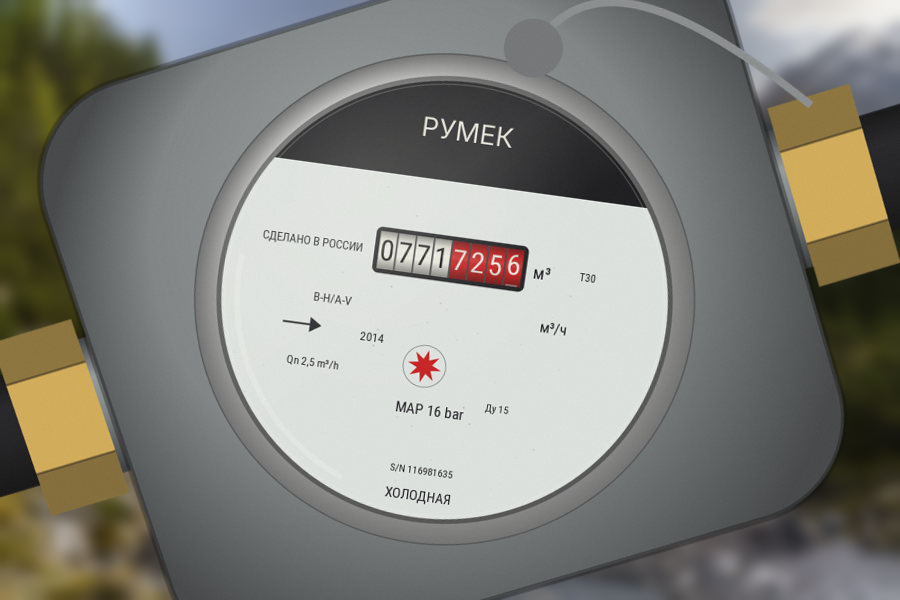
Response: 771.7256 m³
